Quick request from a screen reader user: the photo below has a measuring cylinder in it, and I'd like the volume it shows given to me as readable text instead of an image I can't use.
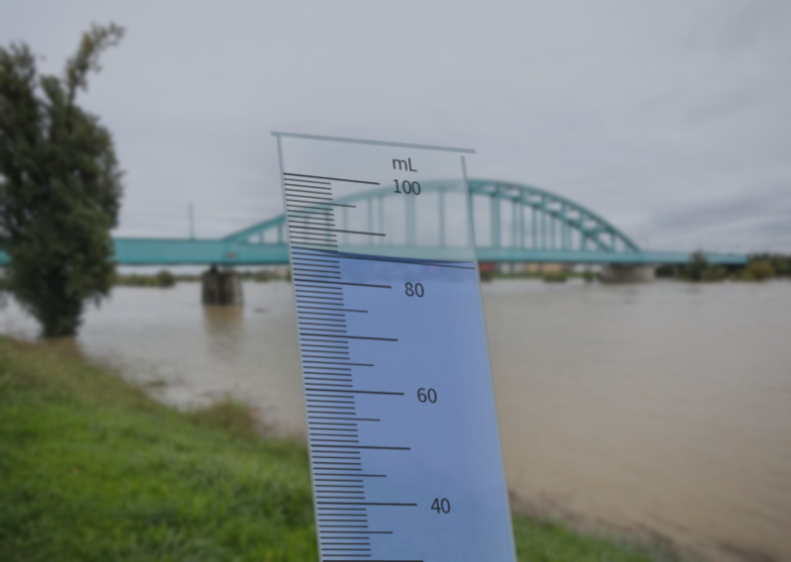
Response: 85 mL
